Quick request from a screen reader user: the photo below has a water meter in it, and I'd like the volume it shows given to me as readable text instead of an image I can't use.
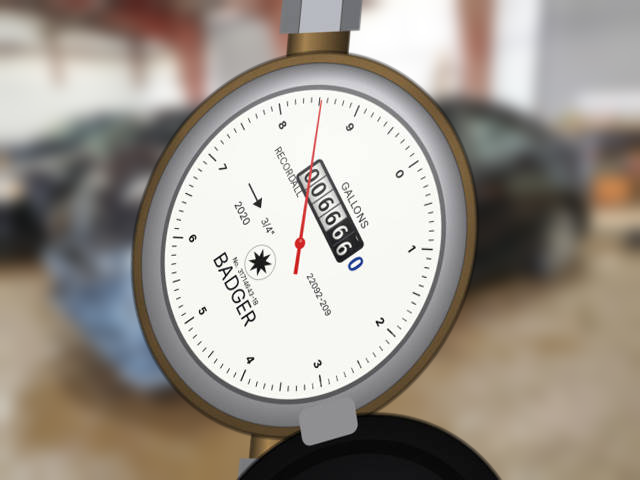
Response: 66658.5 gal
